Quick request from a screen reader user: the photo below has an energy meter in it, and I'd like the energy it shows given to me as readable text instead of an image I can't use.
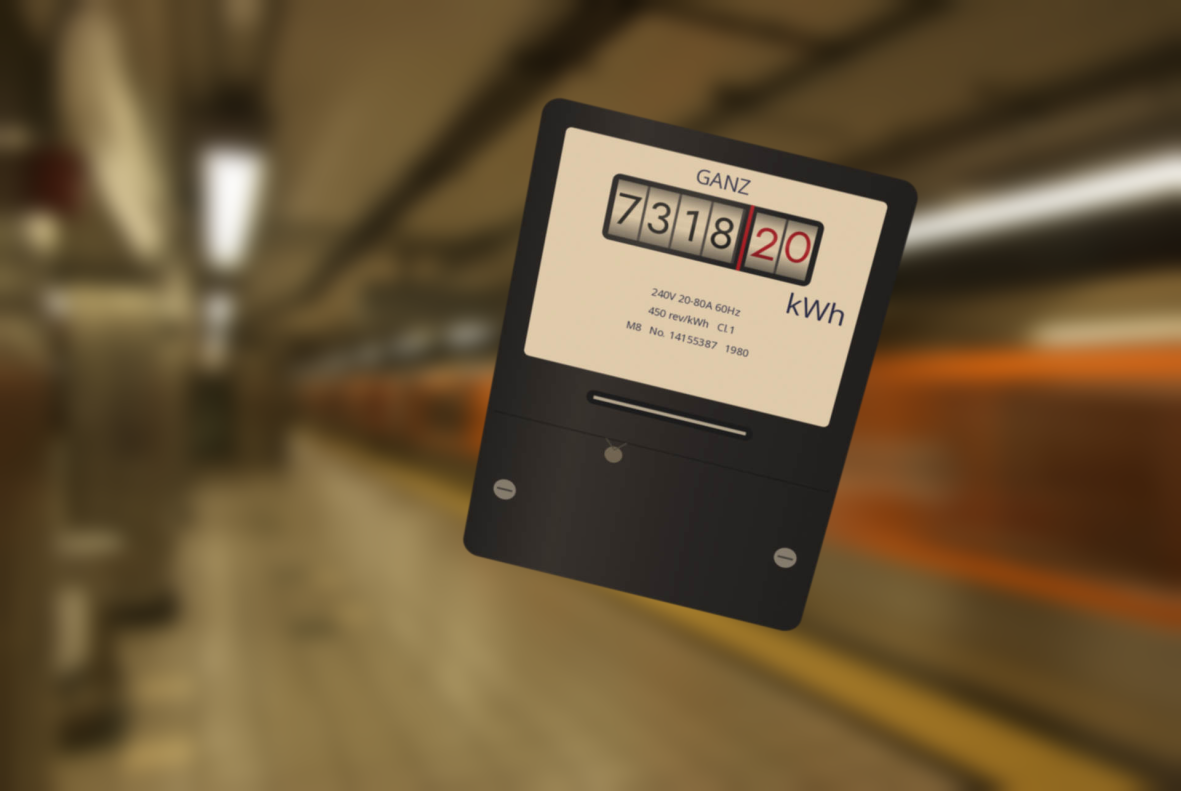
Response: 7318.20 kWh
